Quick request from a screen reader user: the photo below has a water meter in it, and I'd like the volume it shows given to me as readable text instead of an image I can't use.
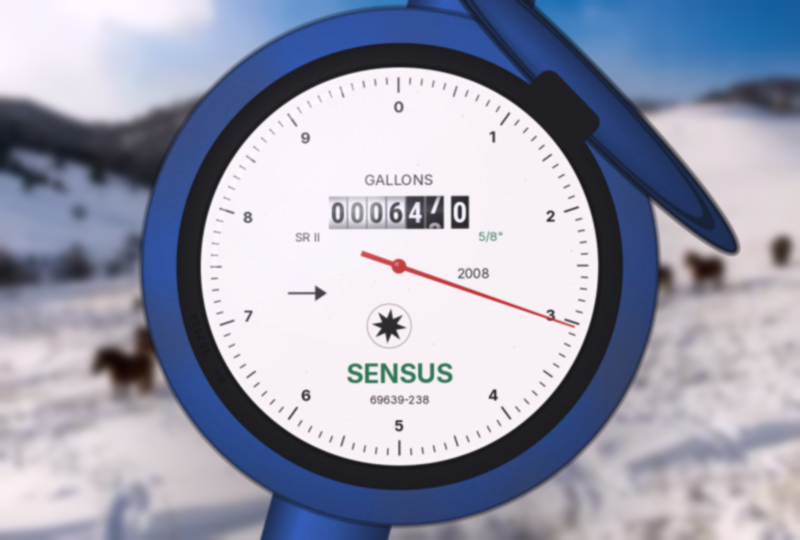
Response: 6473.0 gal
